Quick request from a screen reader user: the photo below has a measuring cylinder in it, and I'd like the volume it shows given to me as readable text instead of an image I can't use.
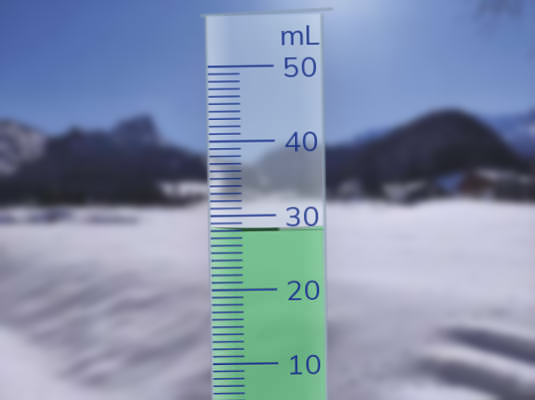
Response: 28 mL
